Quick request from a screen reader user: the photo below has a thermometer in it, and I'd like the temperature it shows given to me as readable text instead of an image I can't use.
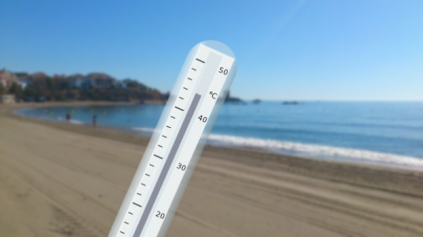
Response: 44 °C
